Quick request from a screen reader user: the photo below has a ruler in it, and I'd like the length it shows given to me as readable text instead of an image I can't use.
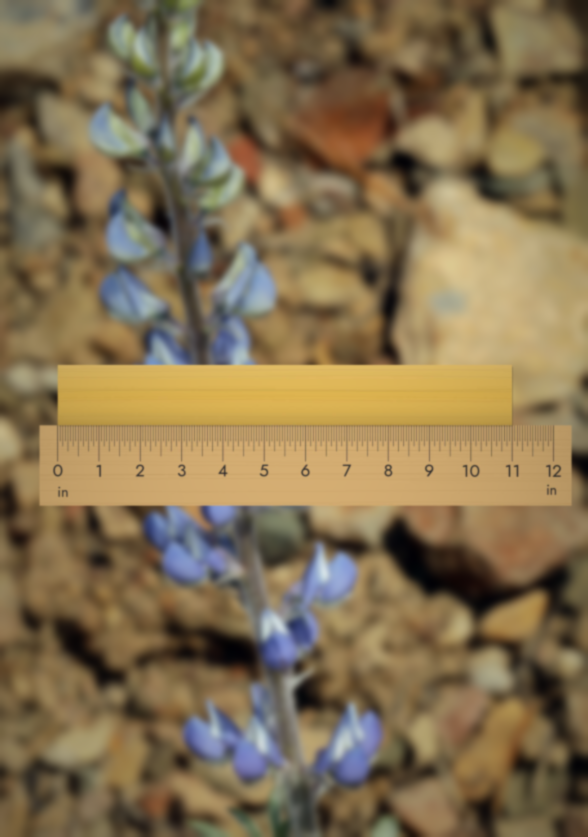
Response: 11 in
